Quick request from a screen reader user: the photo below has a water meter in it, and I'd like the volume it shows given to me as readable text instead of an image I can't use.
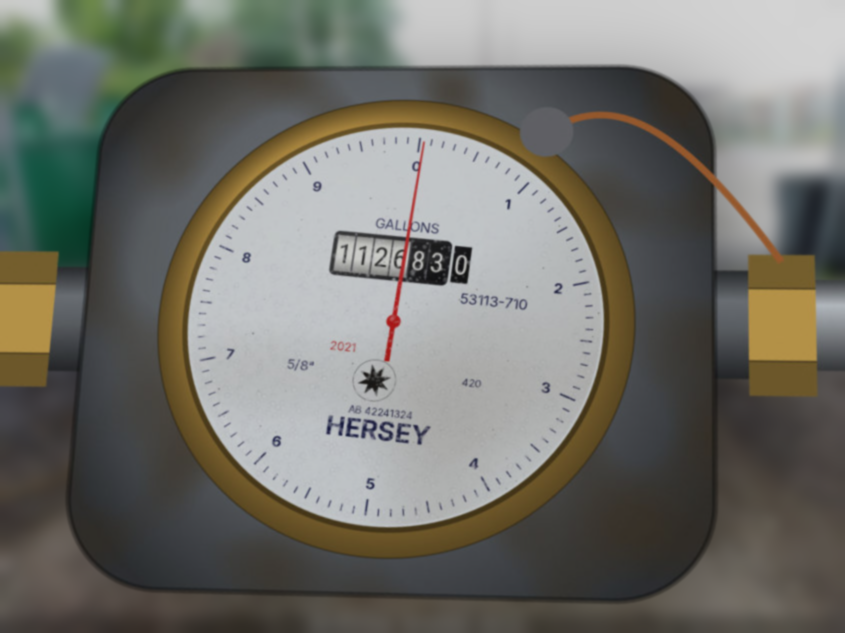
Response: 1126830.0 gal
